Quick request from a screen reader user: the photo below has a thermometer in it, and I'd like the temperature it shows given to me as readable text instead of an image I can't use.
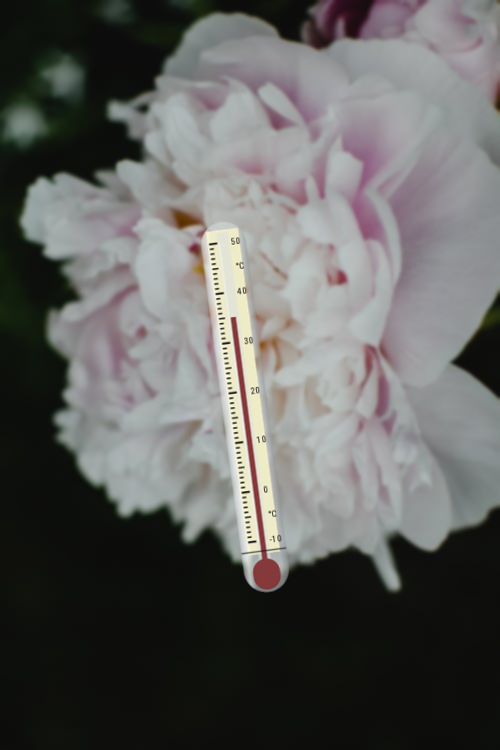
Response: 35 °C
